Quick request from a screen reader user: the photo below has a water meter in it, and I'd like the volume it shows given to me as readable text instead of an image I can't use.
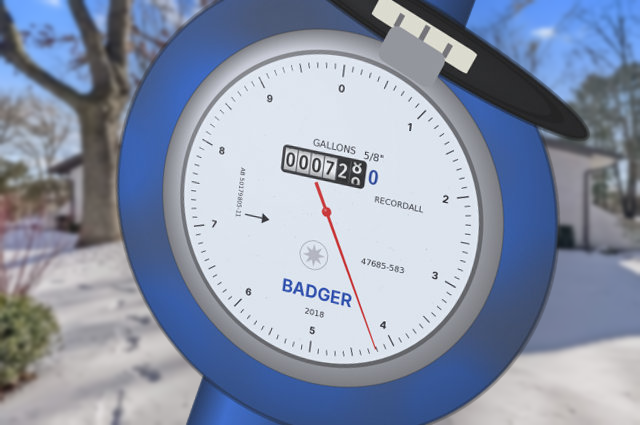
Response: 7284.2 gal
